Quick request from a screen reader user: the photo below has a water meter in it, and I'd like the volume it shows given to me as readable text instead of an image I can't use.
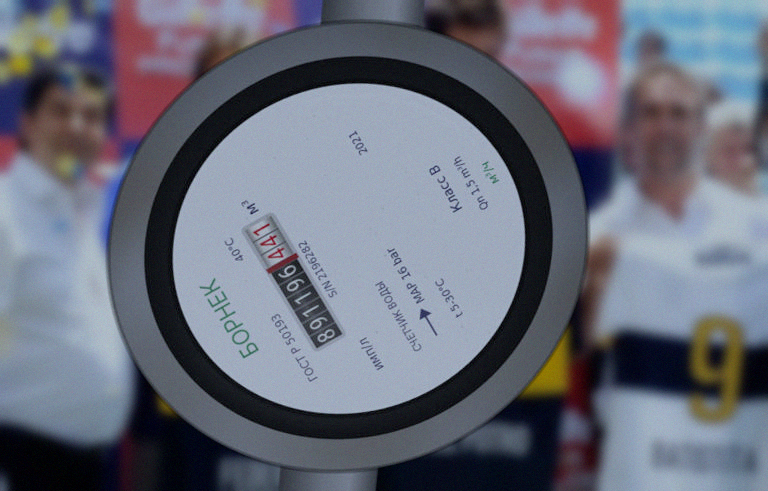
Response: 891196.441 m³
